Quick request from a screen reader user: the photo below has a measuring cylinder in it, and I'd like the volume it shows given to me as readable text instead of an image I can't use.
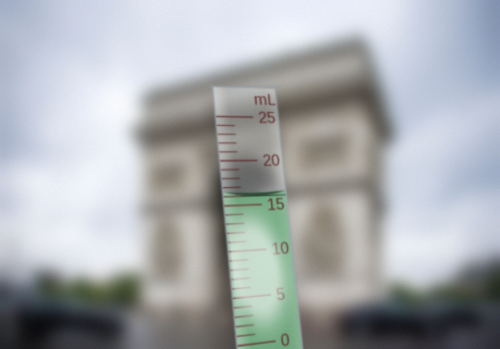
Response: 16 mL
